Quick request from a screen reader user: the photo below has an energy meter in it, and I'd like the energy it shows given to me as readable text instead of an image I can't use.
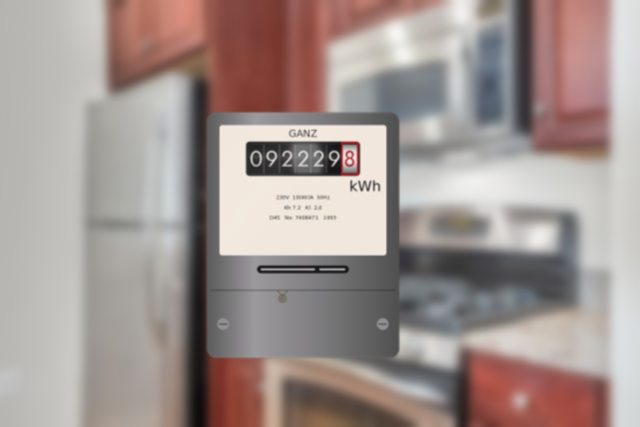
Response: 92229.8 kWh
